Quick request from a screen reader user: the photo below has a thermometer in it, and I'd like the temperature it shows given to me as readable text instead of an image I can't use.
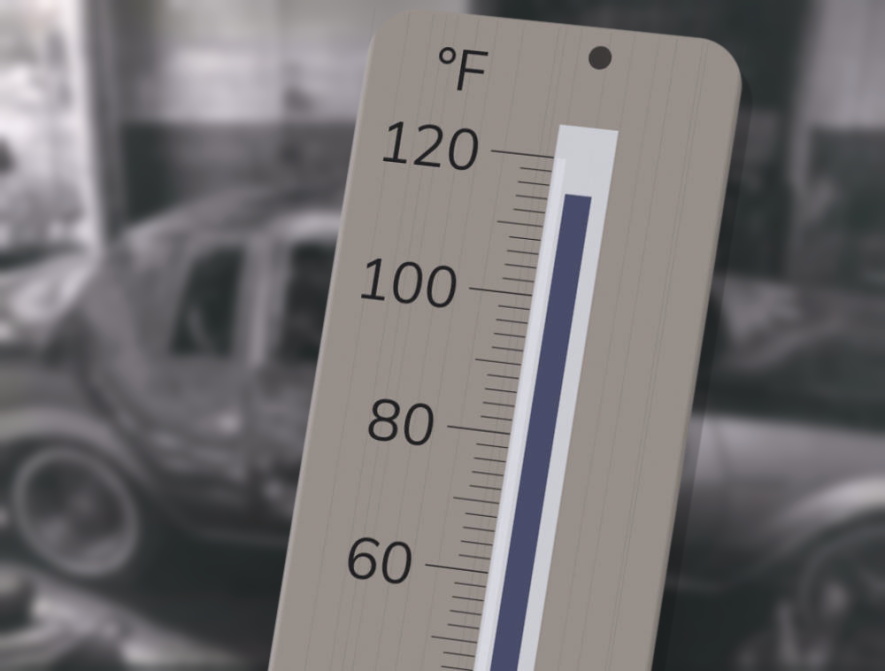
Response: 115 °F
